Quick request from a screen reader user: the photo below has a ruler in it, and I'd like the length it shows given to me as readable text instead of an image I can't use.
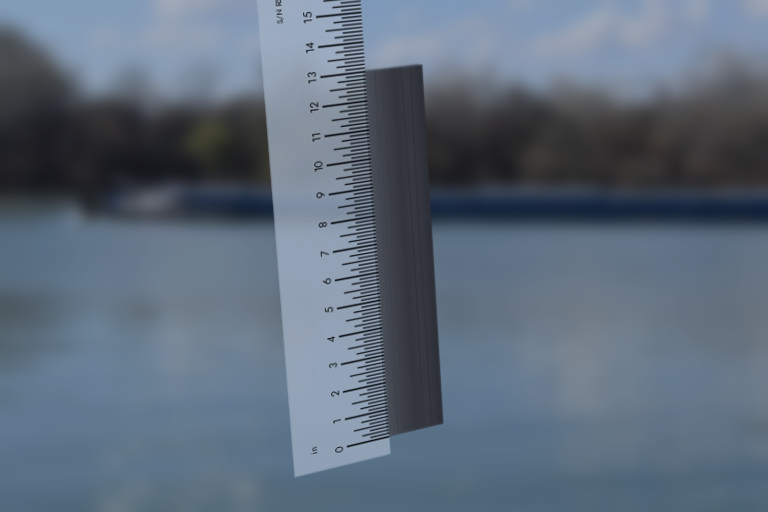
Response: 13 in
